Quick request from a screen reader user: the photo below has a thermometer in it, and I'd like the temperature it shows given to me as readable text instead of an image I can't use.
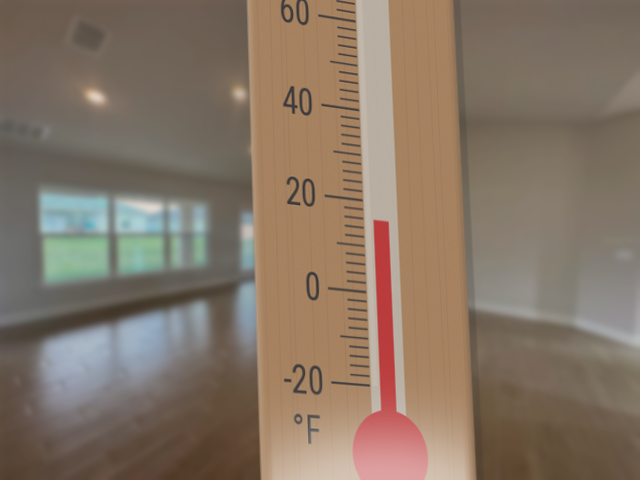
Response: 16 °F
